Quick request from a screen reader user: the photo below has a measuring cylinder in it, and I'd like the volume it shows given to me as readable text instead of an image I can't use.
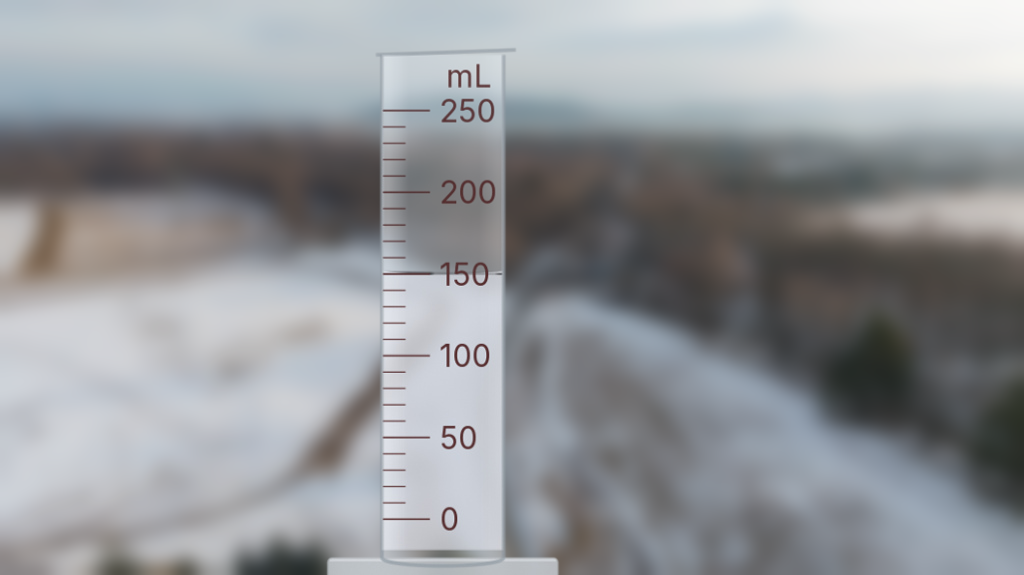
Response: 150 mL
